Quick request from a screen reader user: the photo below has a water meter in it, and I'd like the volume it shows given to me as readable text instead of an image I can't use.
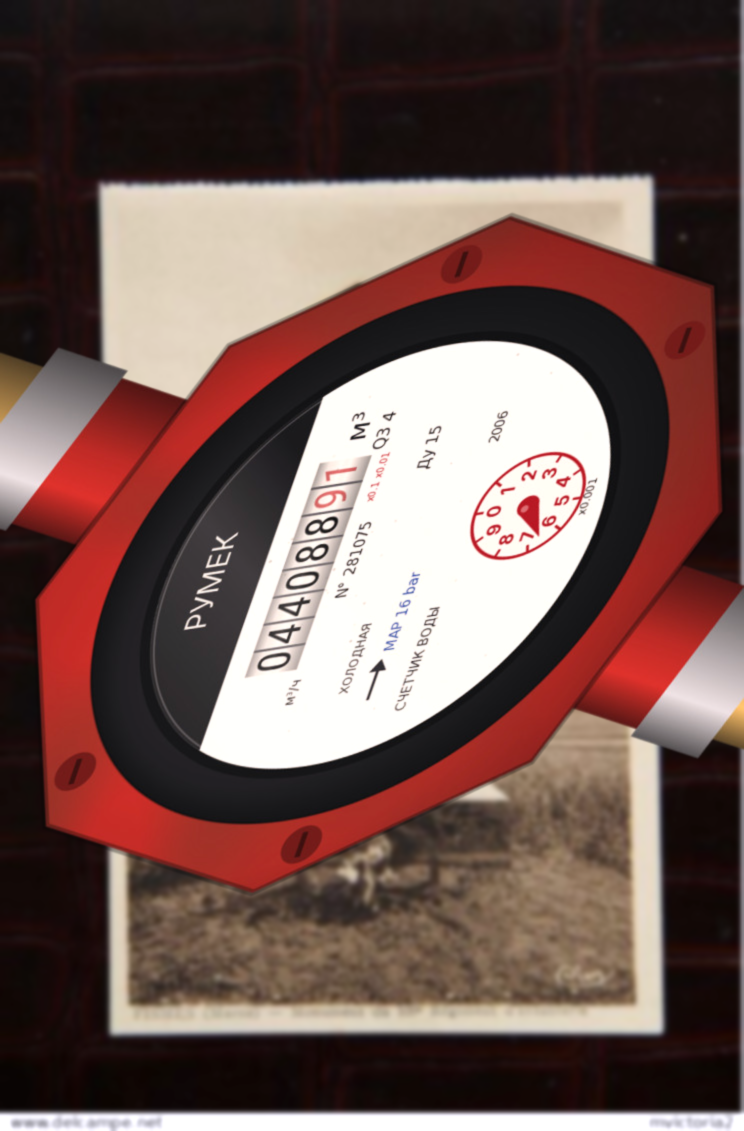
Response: 44088.916 m³
